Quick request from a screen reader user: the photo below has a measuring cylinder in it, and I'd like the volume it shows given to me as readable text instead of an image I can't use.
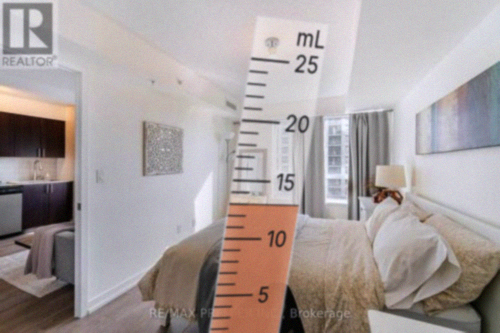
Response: 13 mL
